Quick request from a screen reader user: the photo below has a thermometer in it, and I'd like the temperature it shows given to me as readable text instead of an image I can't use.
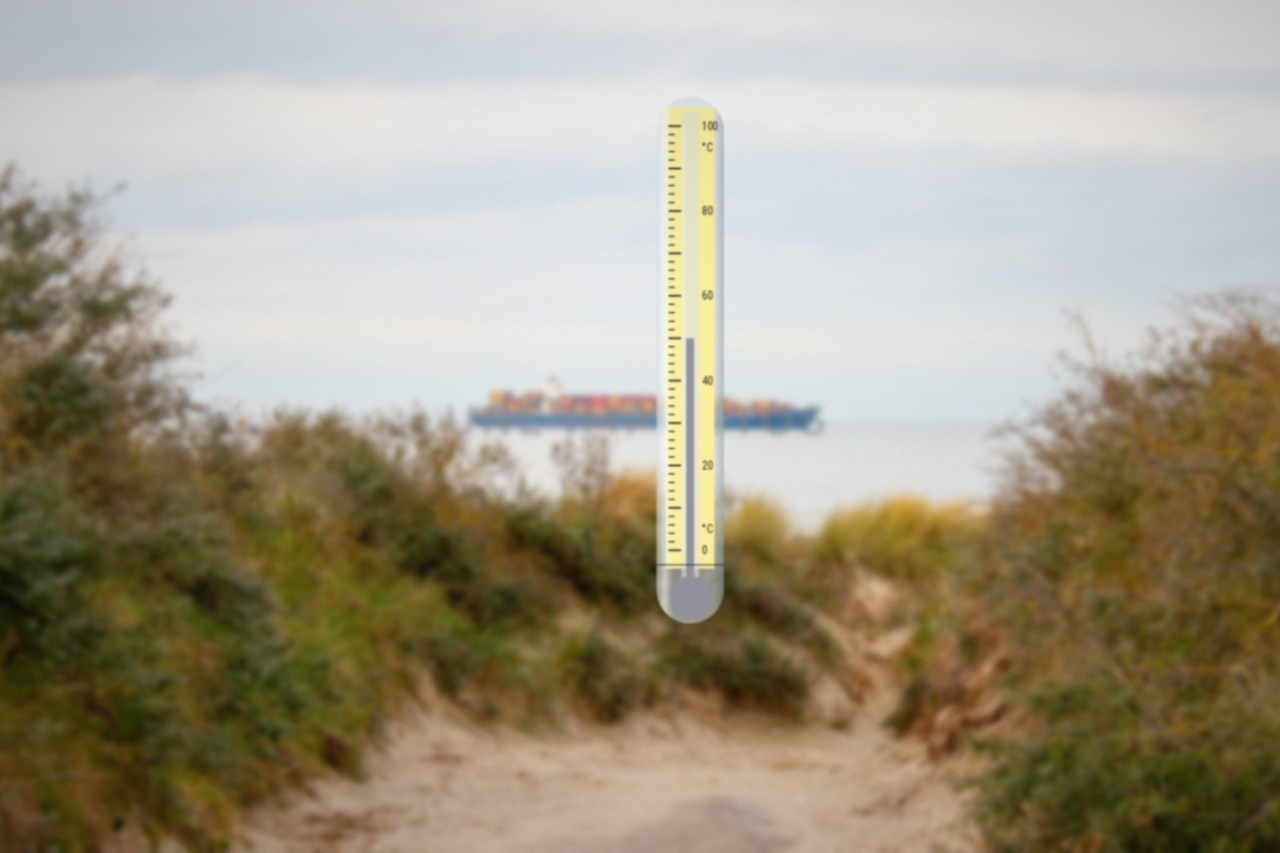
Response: 50 °C
